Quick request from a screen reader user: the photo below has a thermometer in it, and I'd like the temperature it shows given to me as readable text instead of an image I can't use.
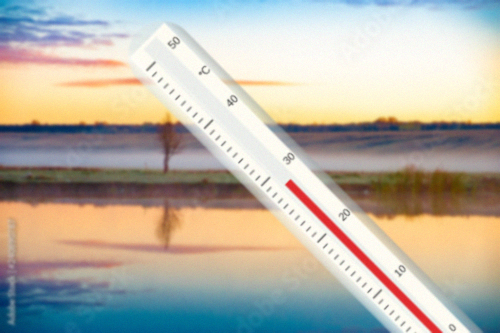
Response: 28 °C
